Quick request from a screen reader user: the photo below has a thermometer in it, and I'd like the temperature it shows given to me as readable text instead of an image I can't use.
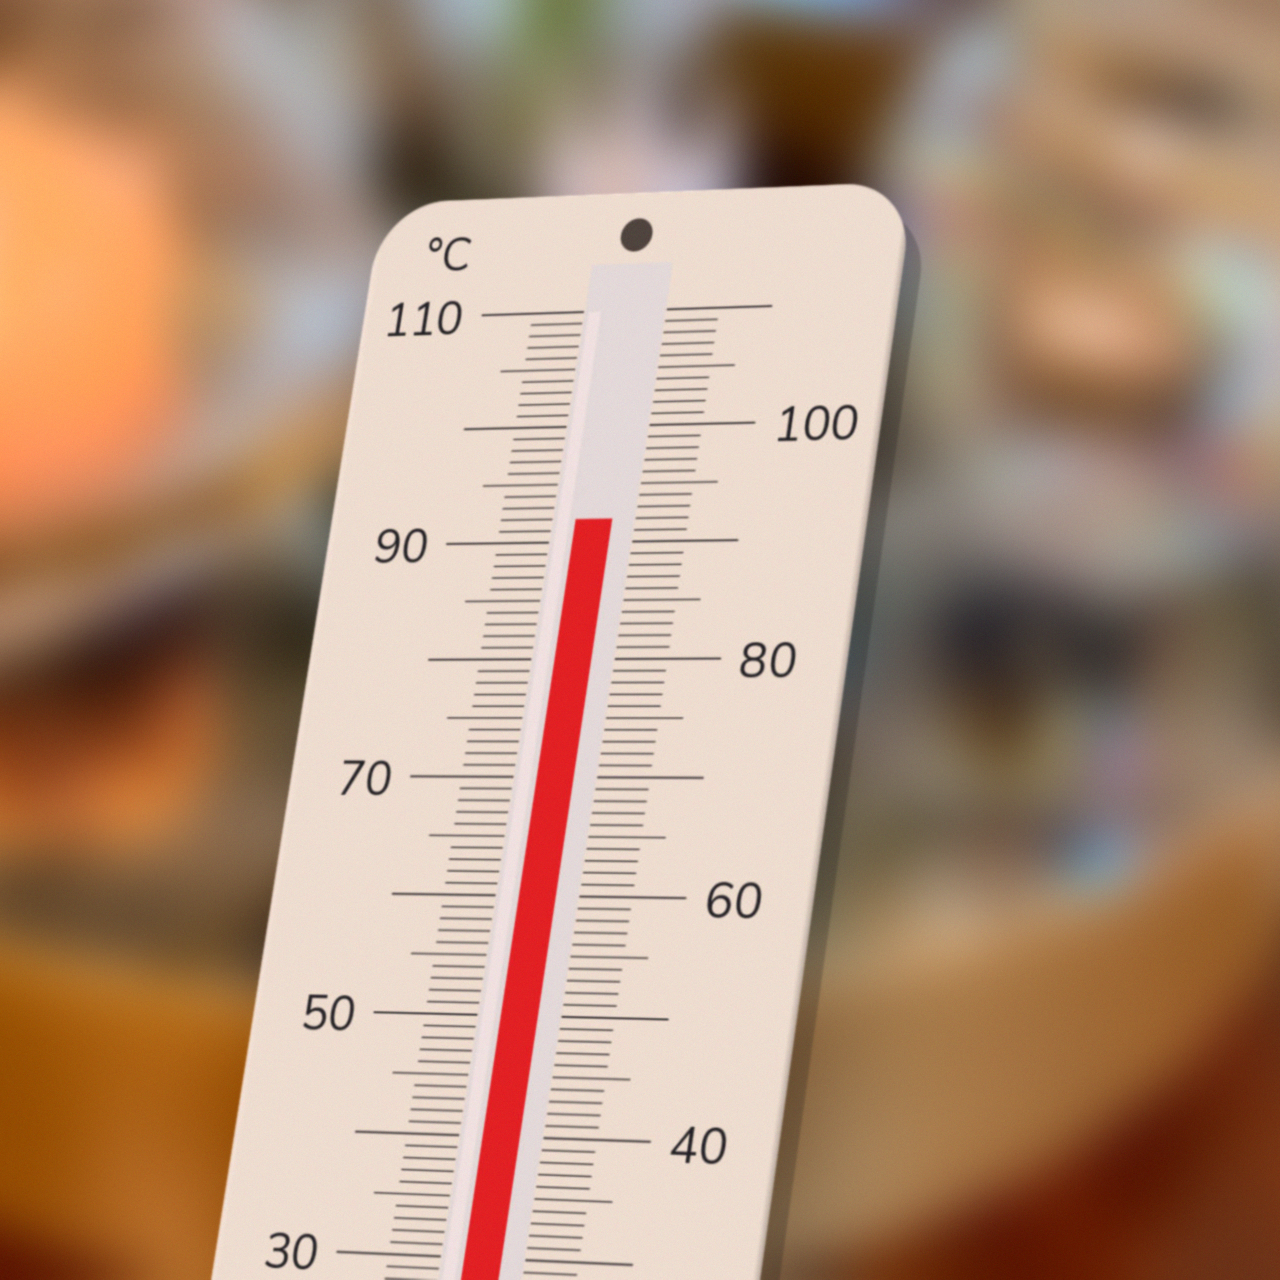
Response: 92 °C
